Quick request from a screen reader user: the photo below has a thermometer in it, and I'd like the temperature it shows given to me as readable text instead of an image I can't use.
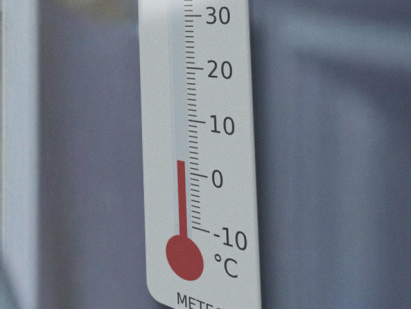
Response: 2 °C
